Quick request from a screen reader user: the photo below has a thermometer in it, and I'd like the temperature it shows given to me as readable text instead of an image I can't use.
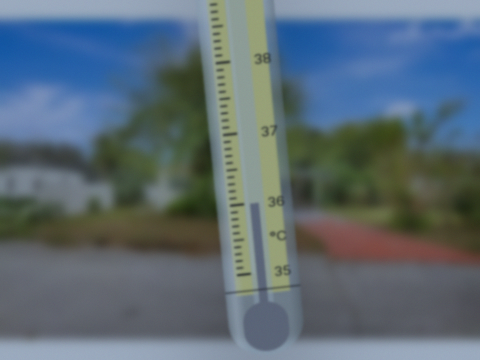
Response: 36 °C
